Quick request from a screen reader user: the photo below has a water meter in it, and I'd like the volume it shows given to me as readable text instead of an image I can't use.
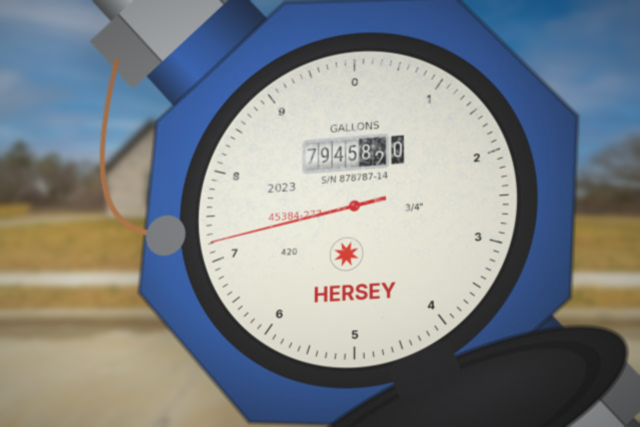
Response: 7945817.2 gal
